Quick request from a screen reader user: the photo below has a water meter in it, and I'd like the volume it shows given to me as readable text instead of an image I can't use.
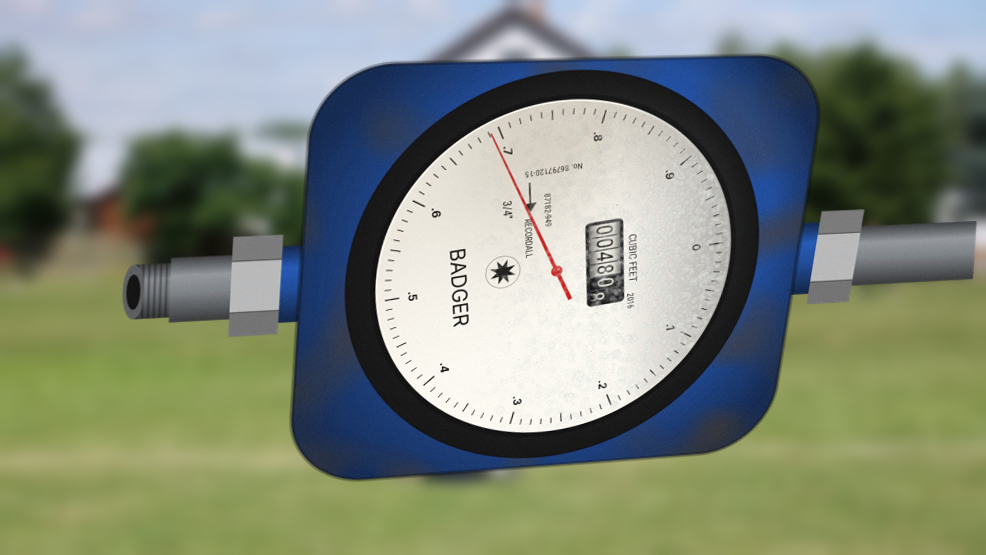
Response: 4807.69 ft³
